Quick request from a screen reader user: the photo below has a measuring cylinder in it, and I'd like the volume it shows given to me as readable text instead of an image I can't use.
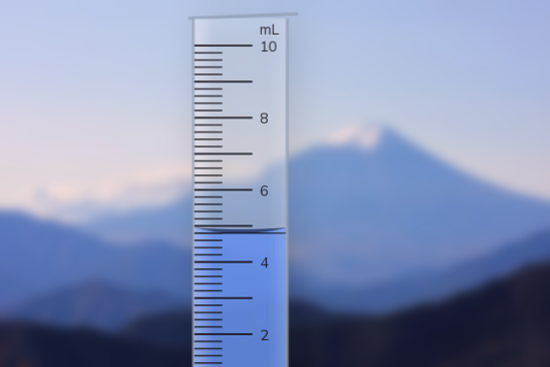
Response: 4.8 mL
